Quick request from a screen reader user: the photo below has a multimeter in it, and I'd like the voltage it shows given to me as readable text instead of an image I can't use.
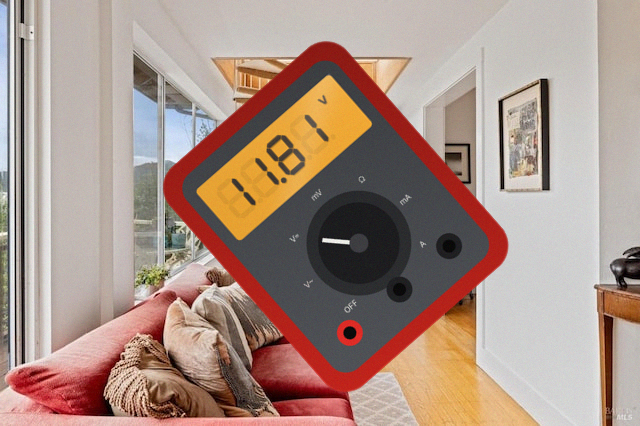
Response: 11.81 V
